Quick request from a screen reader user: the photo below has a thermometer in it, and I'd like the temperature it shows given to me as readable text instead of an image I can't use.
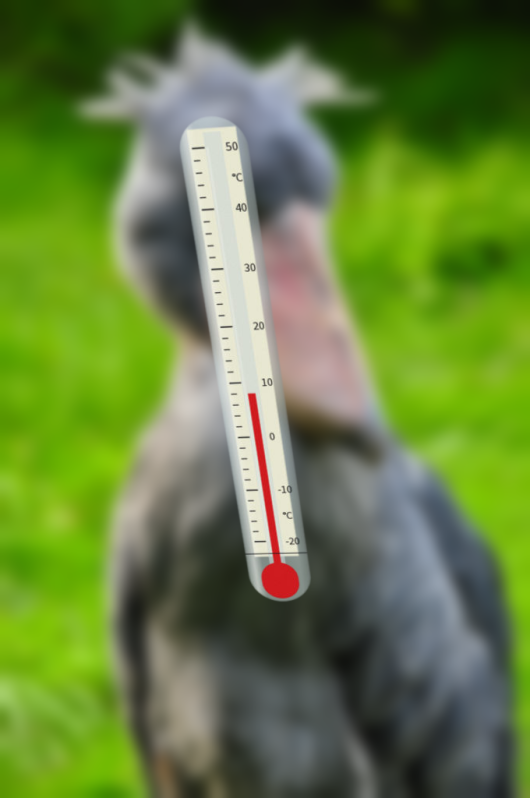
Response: 8 °C
